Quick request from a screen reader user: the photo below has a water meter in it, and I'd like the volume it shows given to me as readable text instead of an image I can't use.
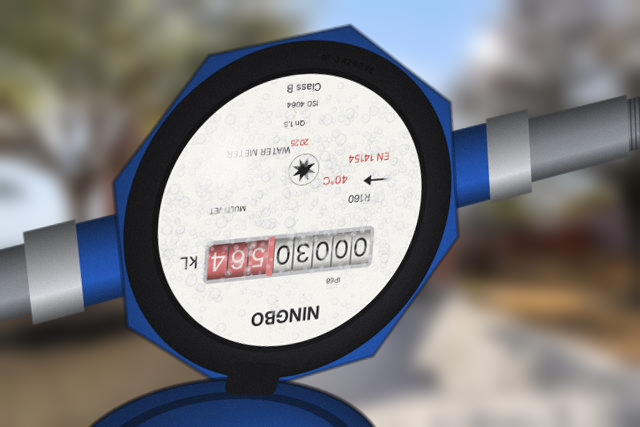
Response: 30.564 kL
